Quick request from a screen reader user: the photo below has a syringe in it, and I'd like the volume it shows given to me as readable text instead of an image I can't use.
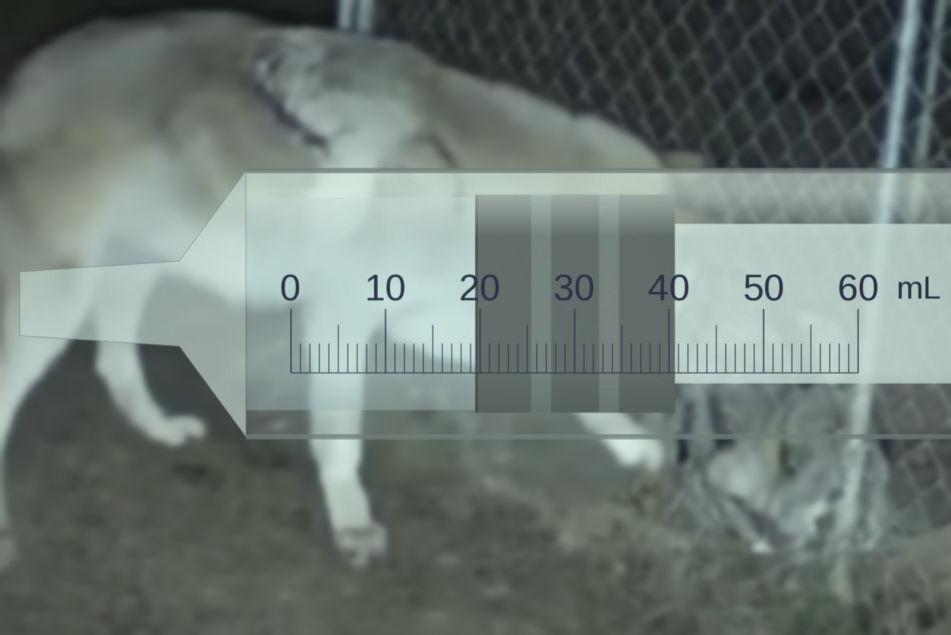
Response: 19.5 mL
